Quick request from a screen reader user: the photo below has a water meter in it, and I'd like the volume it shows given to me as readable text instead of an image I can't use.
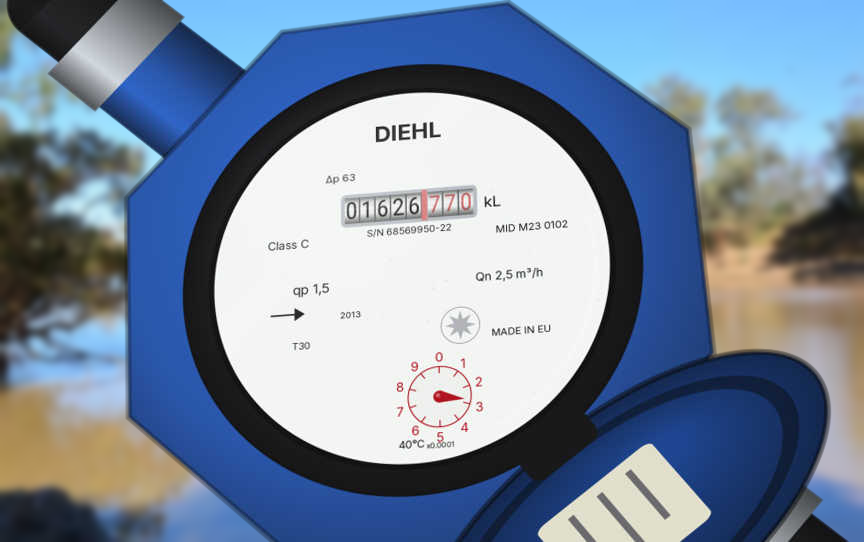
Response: 1626.7702 kL
